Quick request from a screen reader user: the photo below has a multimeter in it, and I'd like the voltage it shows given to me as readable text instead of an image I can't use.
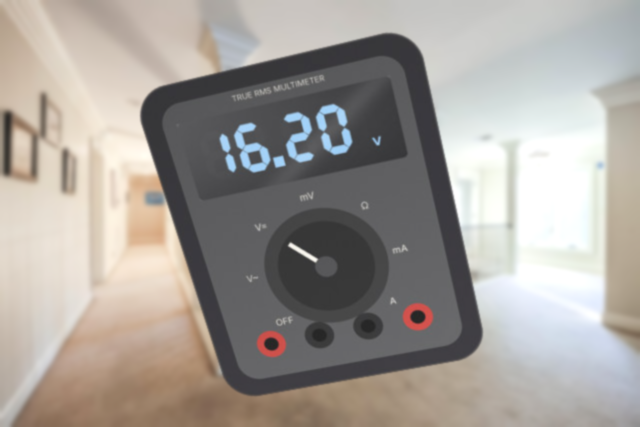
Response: 16.20 V
